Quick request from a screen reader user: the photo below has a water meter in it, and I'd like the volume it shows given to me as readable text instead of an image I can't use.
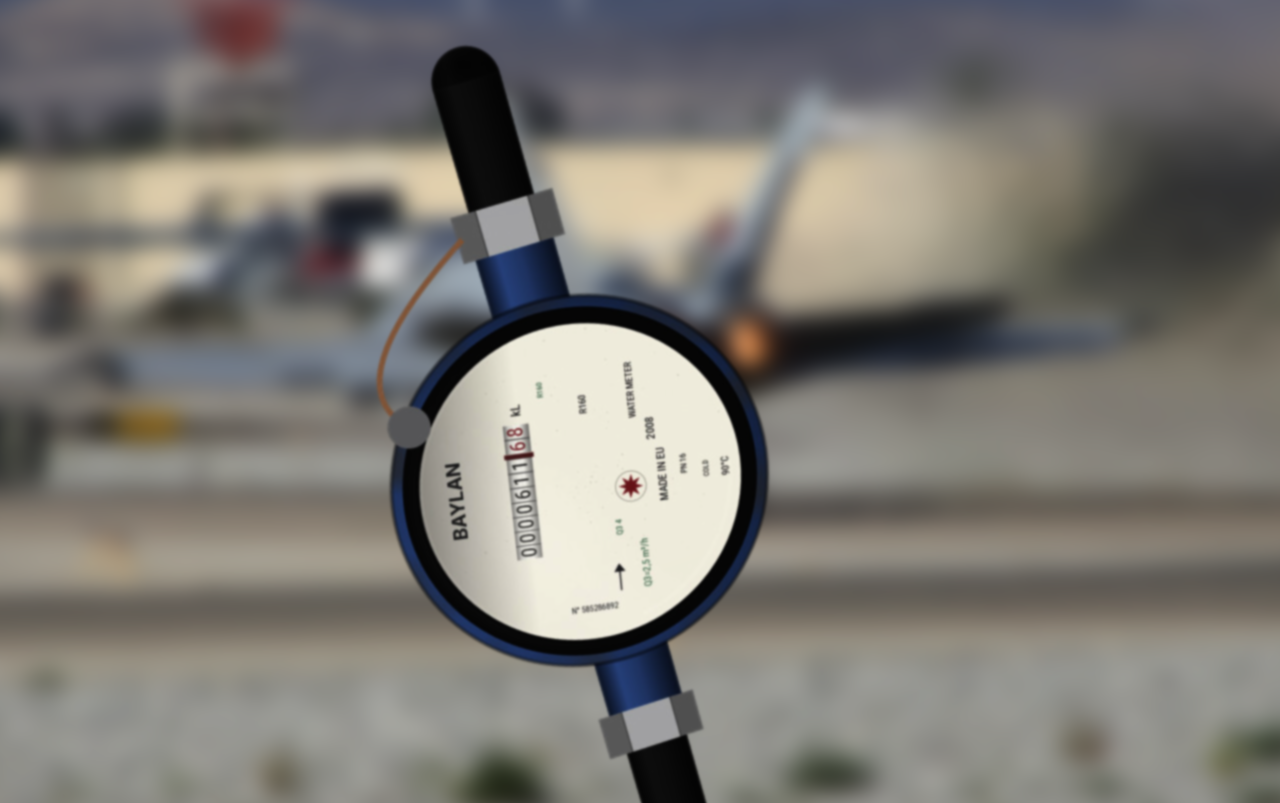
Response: 611.68 kL
